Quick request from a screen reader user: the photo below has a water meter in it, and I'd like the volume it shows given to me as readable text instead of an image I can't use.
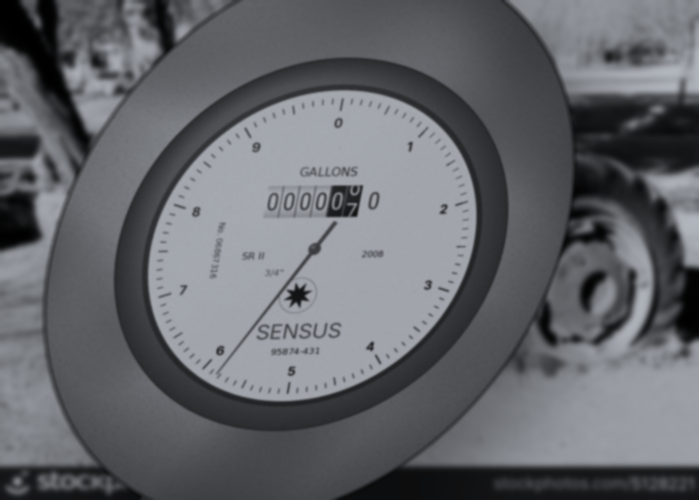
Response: 65.8 gal
